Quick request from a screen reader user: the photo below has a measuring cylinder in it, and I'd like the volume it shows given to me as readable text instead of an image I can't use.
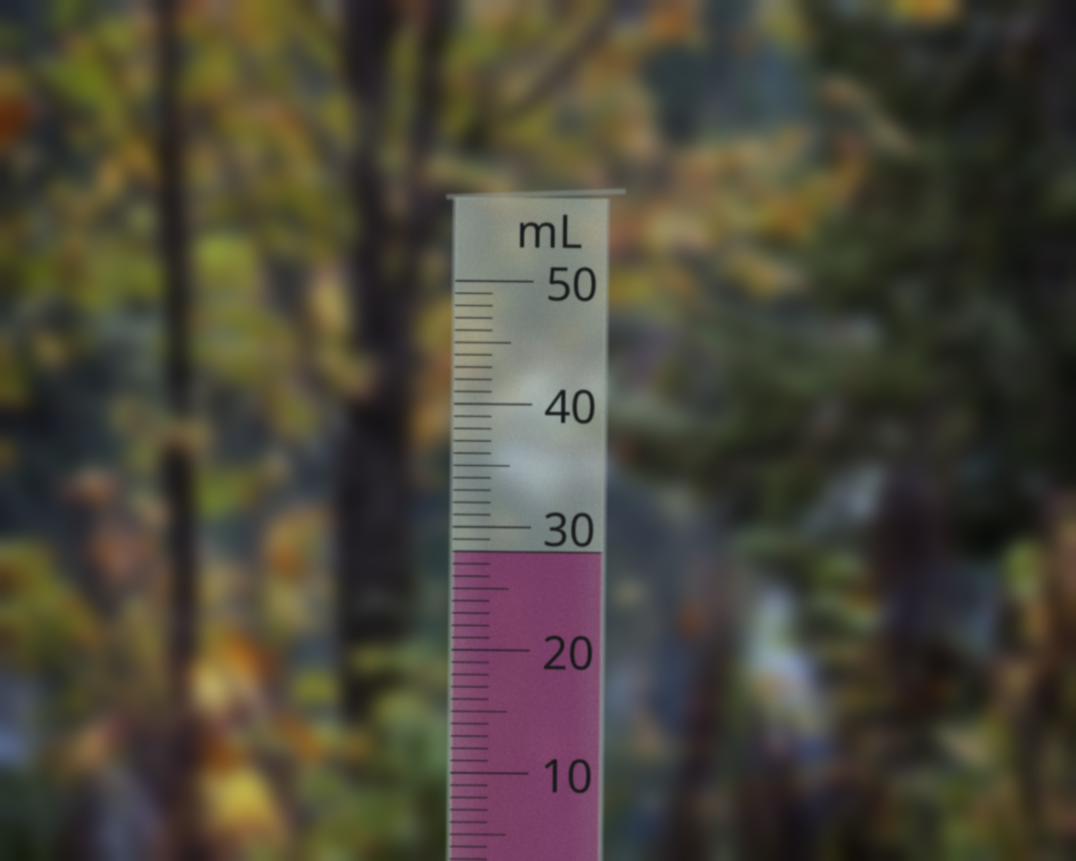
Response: 28 mL
